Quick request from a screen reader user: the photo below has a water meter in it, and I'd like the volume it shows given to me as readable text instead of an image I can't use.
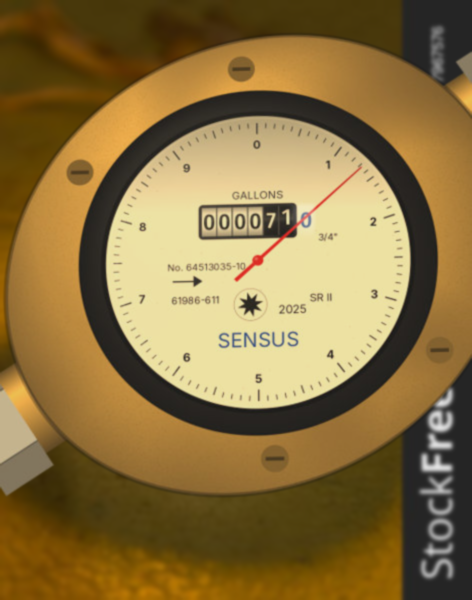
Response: 711.3 gal
